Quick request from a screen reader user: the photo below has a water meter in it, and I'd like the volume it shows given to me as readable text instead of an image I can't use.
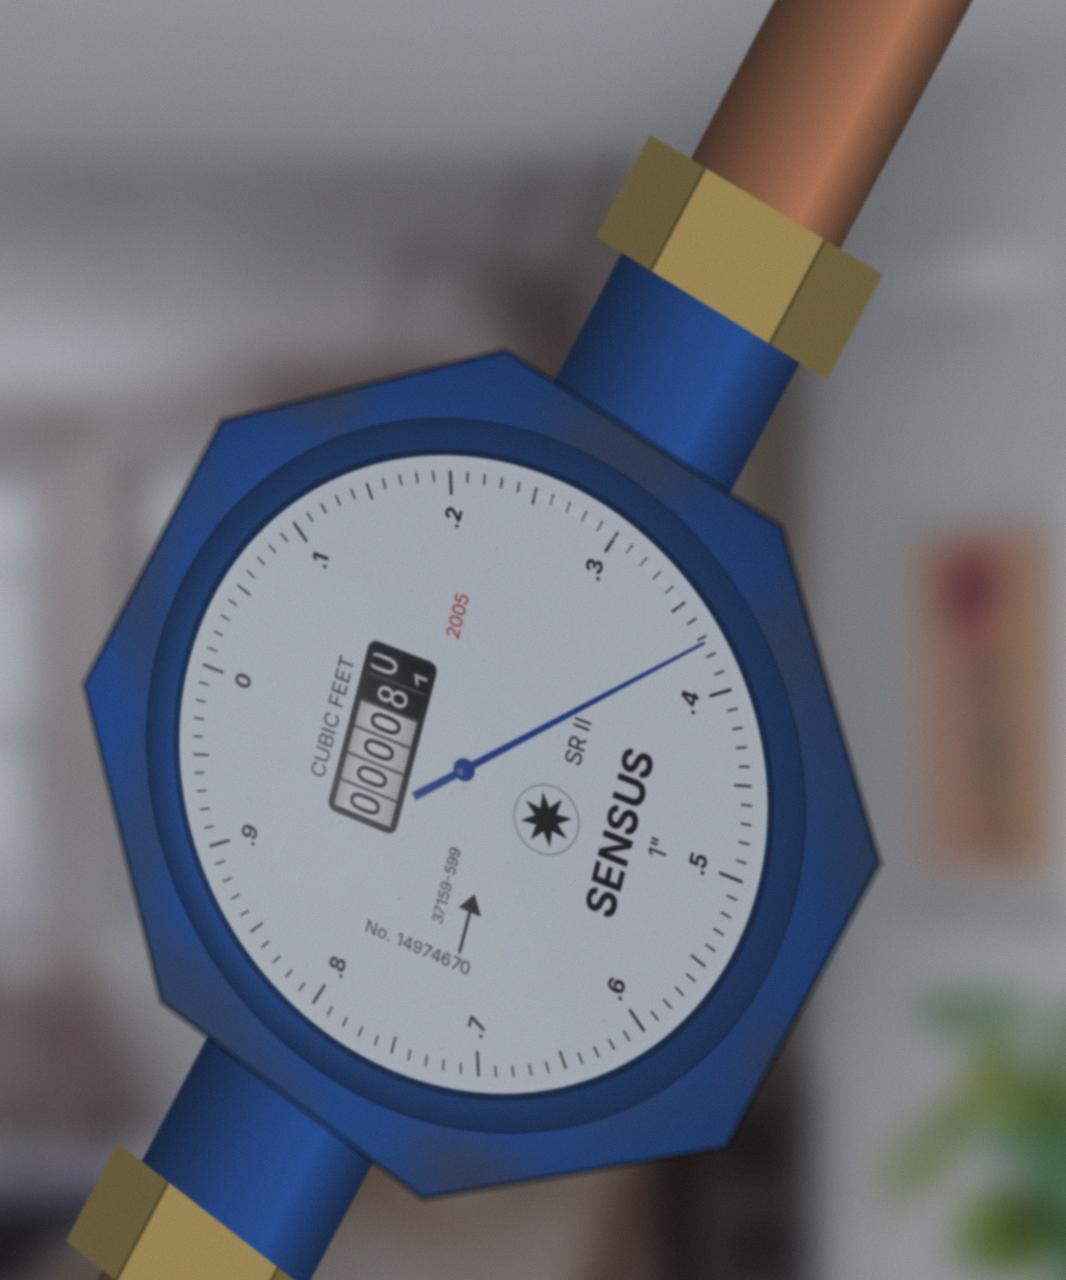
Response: 80.37 ft³
